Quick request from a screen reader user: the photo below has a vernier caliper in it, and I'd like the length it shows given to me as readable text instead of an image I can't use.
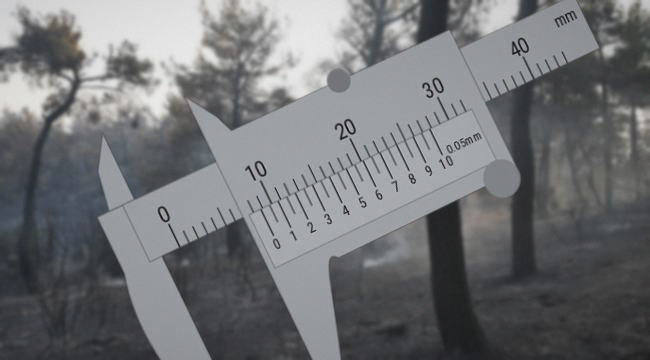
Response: 8.8 mm
